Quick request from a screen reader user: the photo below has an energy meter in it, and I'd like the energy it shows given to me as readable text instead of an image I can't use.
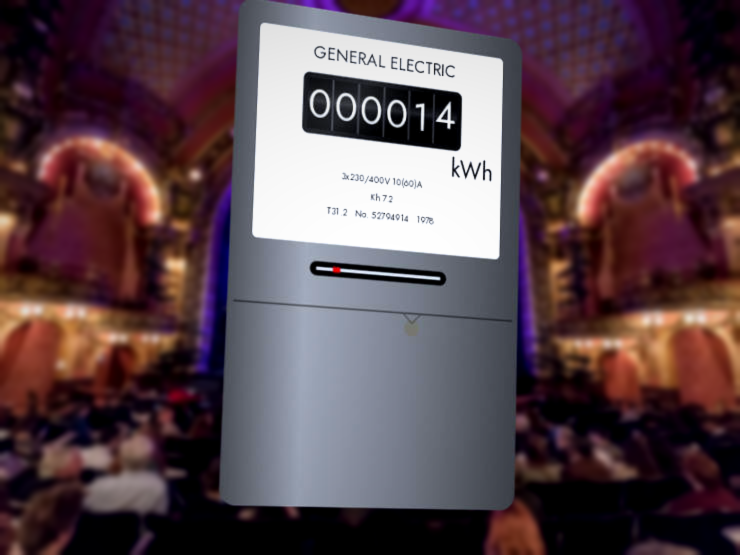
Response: 14 kWh
